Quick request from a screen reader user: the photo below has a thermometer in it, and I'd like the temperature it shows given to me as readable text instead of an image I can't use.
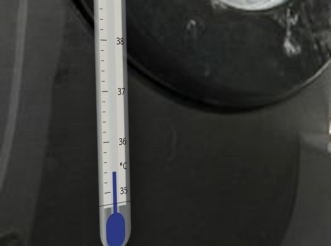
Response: 35.4 °C
